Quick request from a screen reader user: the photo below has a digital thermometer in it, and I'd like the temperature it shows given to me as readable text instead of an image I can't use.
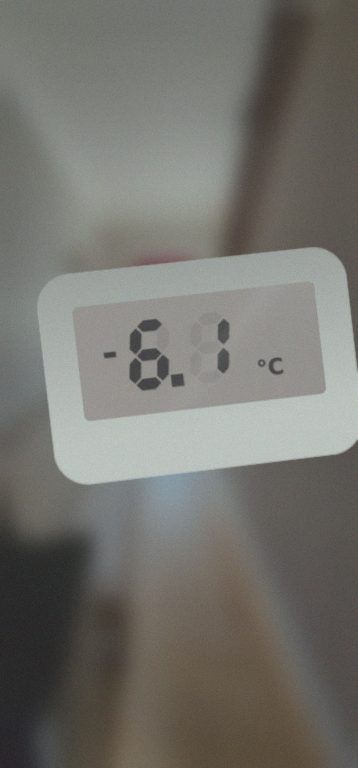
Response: -6.1 °C
